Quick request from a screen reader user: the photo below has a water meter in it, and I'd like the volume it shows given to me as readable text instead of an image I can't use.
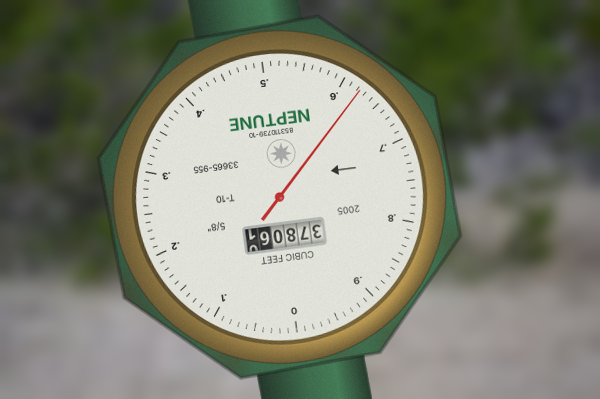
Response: 378060.62 ft³
